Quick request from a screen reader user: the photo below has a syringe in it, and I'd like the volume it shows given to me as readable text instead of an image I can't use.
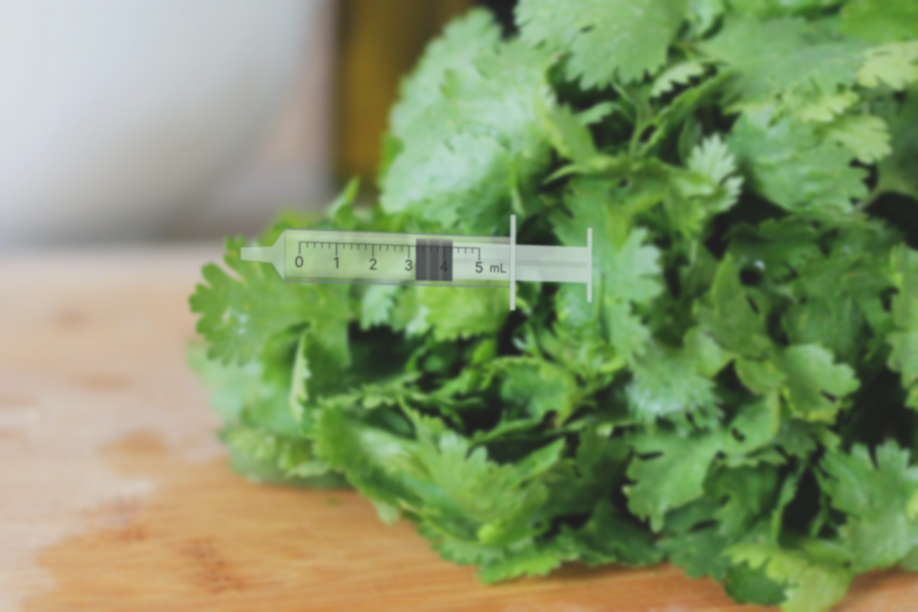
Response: 3.2 mL
